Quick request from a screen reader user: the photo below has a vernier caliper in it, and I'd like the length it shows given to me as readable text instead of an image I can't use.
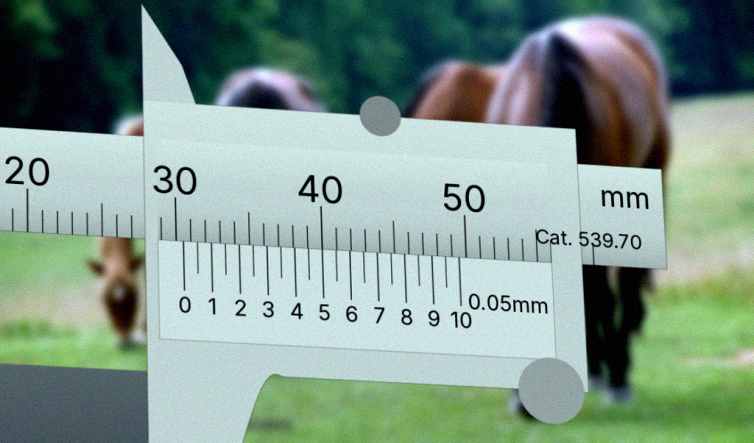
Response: 30.5 mm
